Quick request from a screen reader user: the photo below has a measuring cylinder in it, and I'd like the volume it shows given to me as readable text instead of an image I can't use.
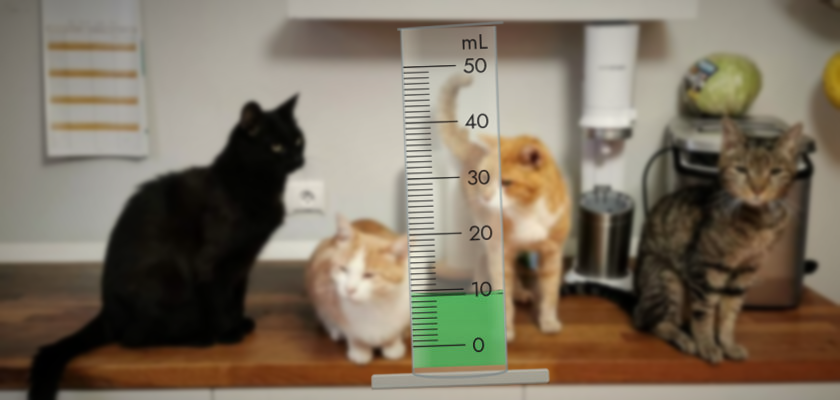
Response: 9 mL
